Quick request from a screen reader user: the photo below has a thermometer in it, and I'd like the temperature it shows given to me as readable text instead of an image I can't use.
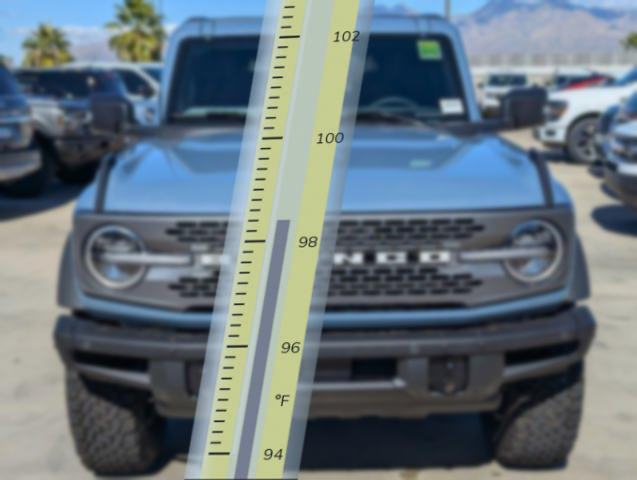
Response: 98.4 °F
